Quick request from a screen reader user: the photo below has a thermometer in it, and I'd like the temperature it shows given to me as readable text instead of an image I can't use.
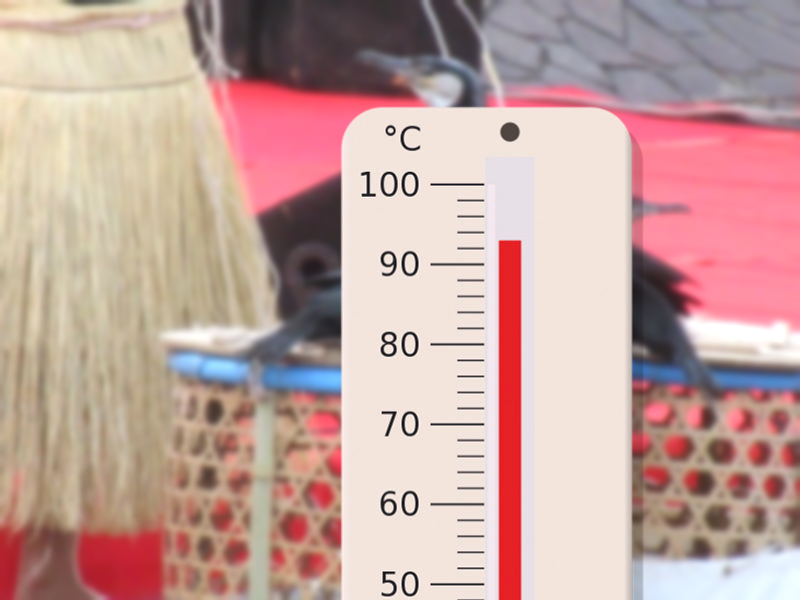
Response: 93 °C
